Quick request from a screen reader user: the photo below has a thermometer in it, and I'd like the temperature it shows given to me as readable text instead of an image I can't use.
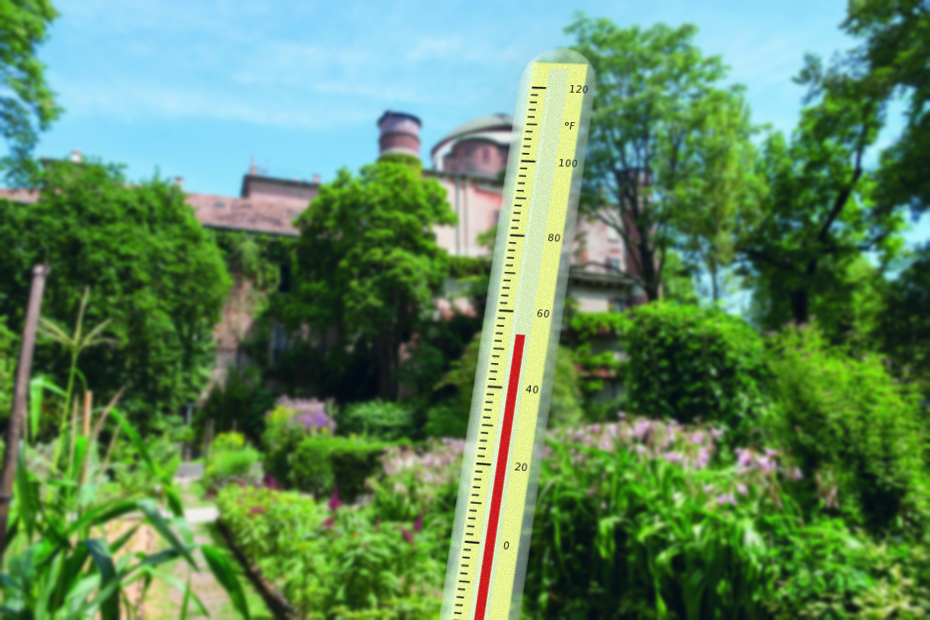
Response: 54 °F
